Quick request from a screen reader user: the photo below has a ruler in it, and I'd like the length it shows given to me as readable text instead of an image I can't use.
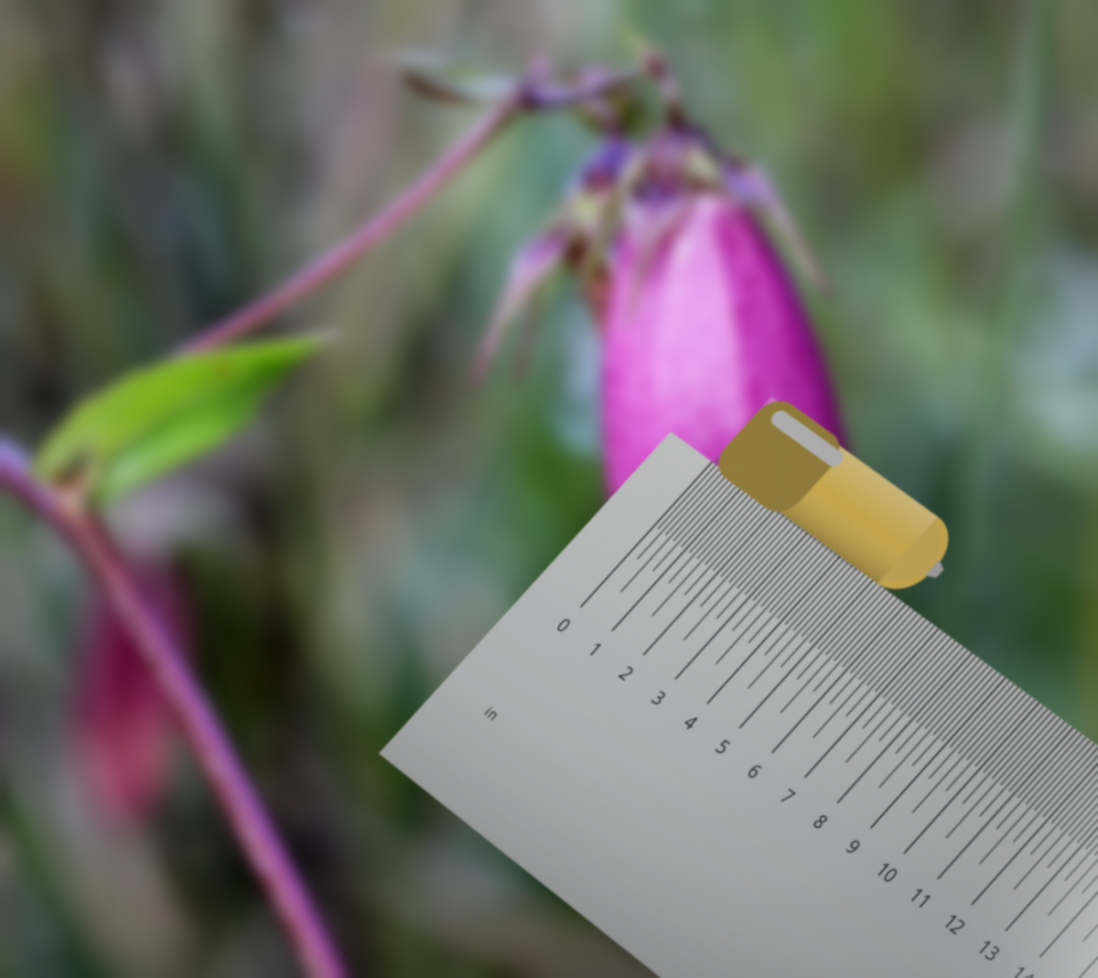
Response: 6.125 in
